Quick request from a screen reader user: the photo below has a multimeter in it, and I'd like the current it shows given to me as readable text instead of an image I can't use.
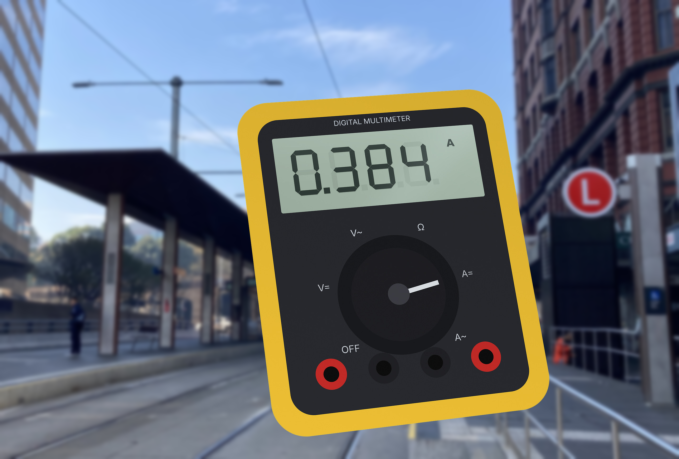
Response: 0.384 A
